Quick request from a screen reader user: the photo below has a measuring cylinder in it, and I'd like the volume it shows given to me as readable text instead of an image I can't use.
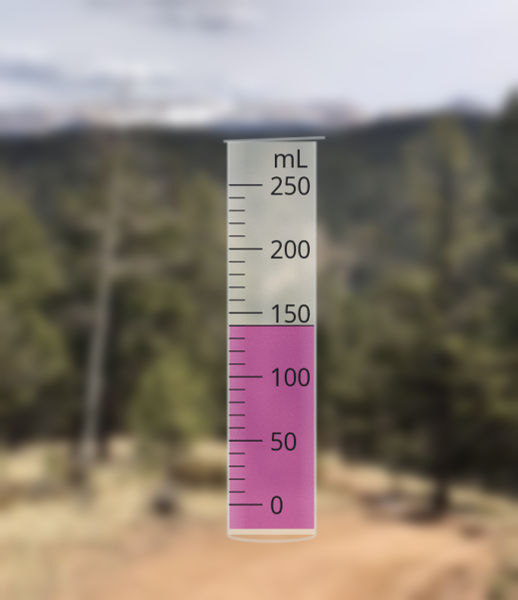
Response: 140 mL
